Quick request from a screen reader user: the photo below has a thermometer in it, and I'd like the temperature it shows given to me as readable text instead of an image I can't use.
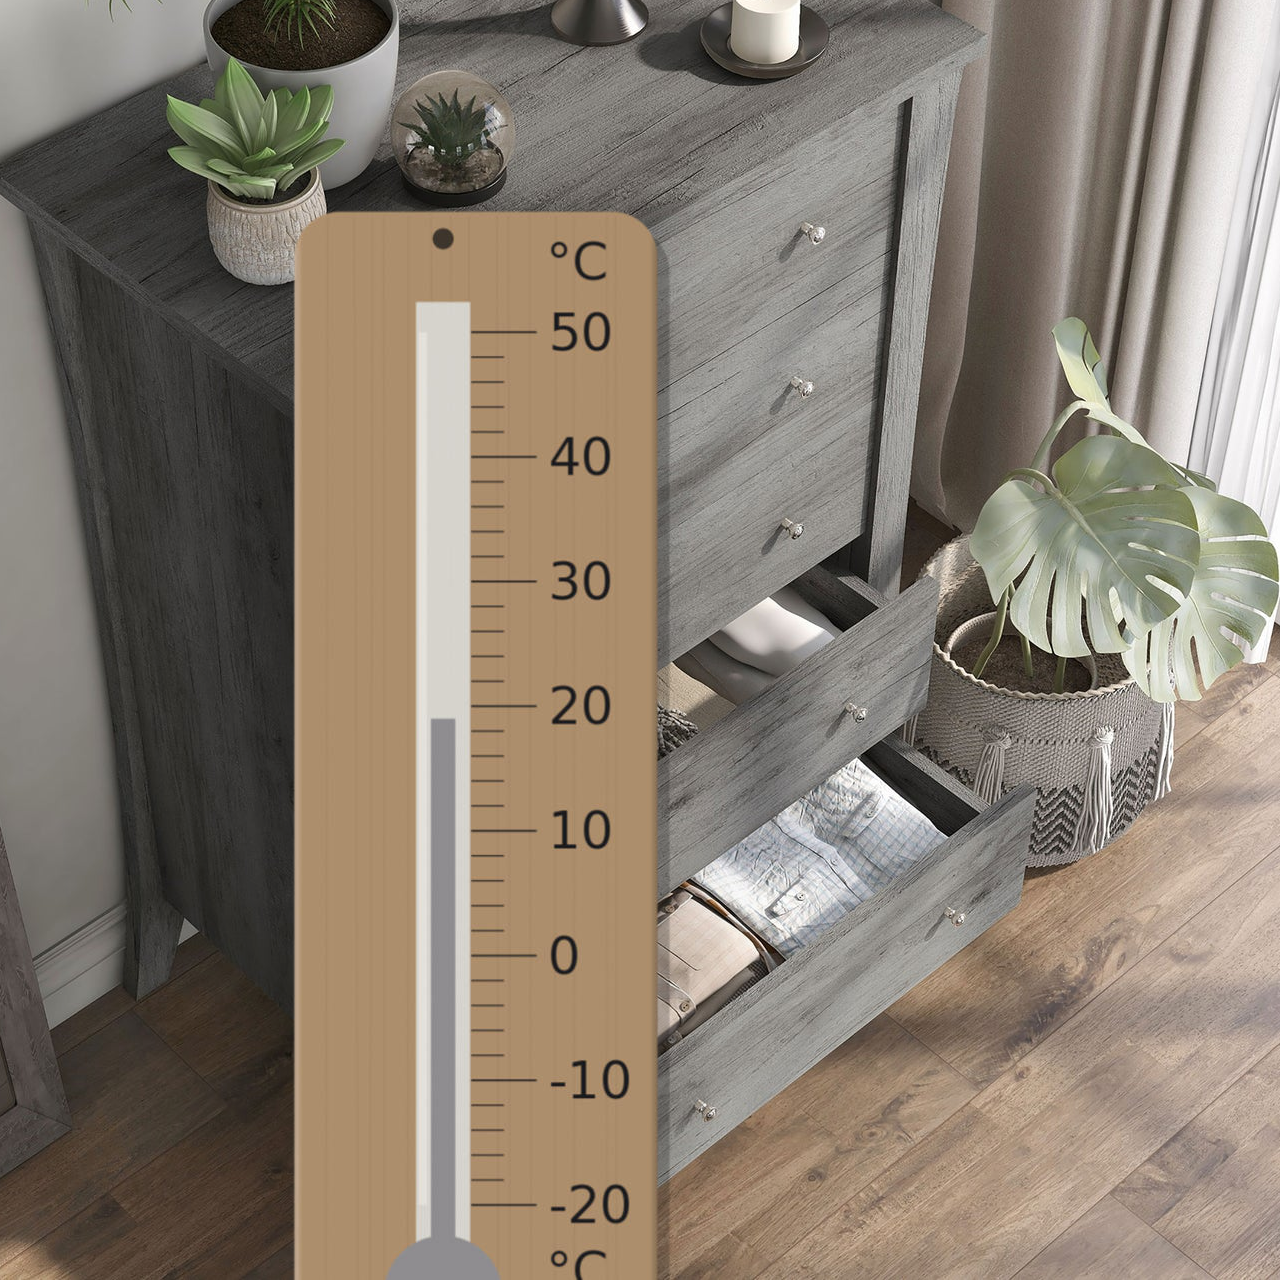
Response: 19 °C
